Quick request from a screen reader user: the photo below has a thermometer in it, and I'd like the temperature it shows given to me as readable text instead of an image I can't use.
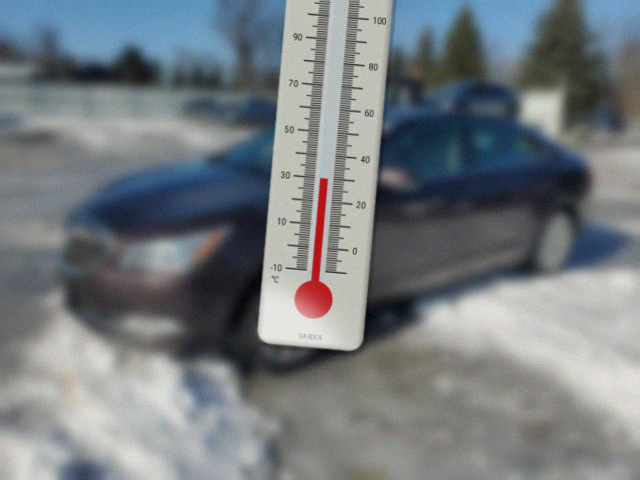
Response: 30 °C
